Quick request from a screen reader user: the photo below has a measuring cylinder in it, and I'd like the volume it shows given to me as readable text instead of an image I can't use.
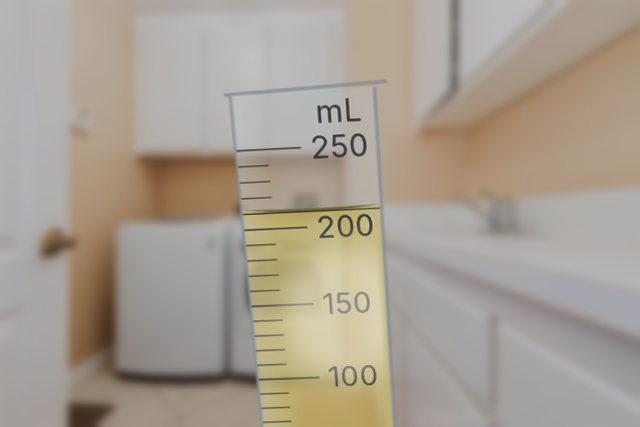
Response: 210 mL
